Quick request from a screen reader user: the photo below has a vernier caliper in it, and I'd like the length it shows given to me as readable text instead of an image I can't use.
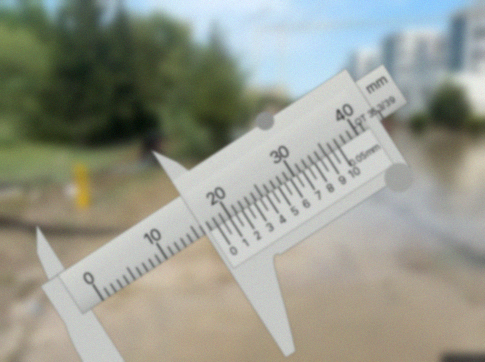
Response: 18.0 mm
